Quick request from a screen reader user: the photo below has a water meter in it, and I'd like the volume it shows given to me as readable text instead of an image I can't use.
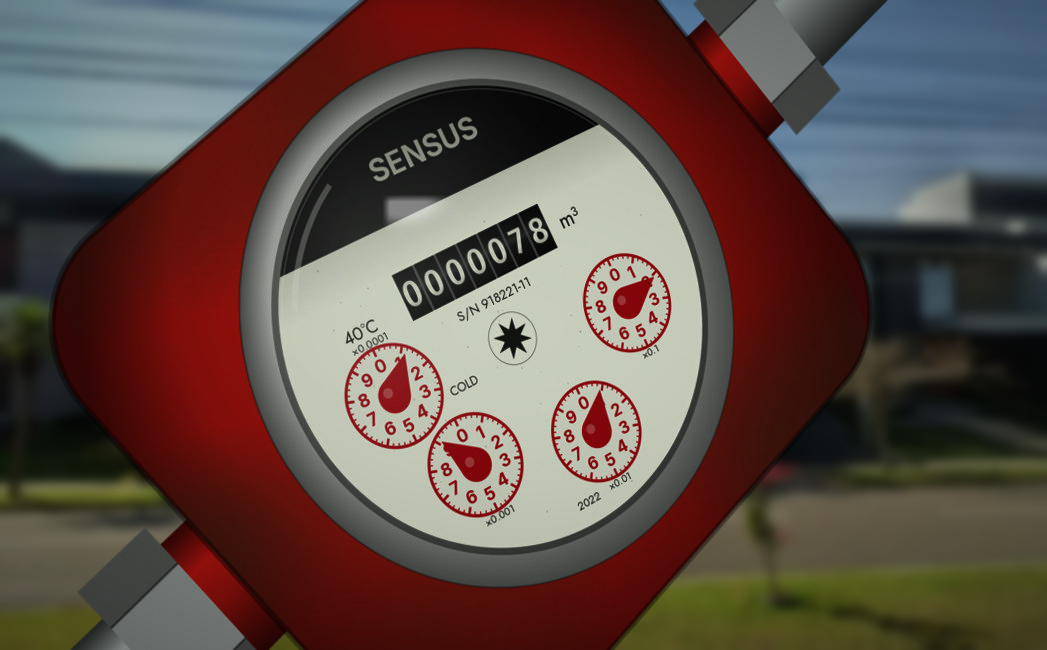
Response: 78.2091 m³
